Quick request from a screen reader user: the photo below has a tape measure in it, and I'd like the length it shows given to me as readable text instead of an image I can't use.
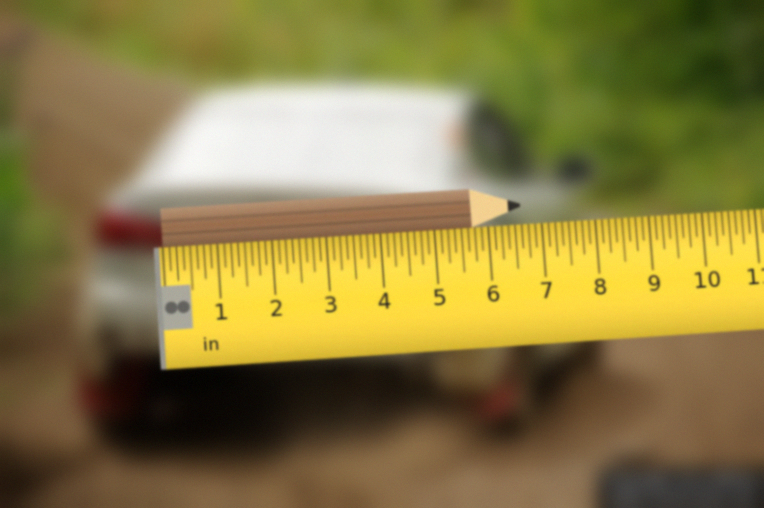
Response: 6.625 in
